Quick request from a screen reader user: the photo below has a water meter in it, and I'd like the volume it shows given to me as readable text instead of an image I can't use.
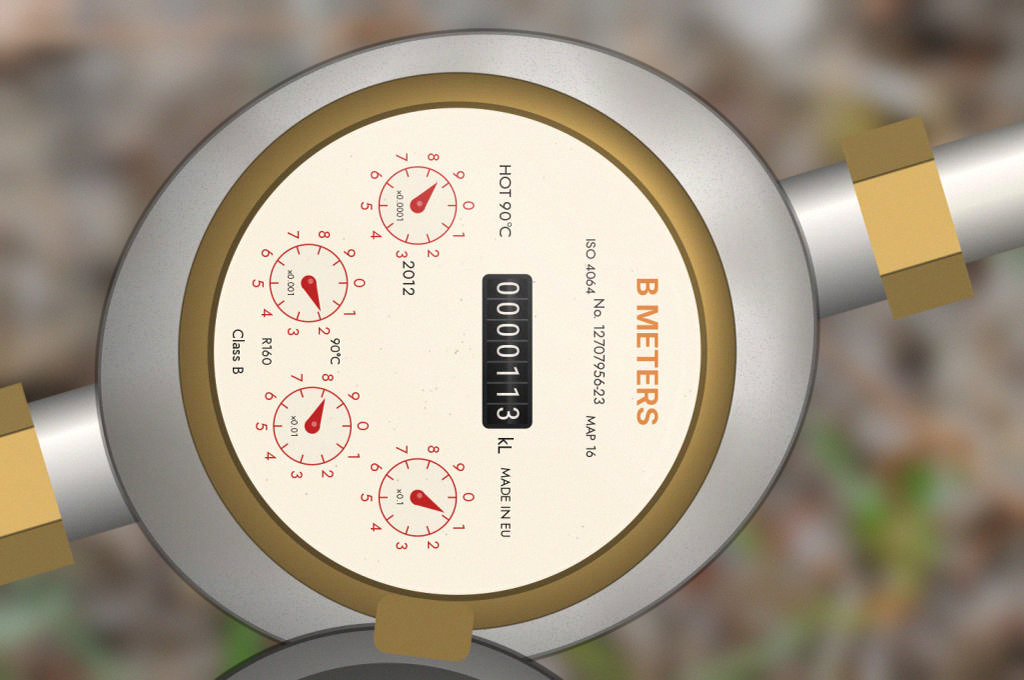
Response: 113.0818 kL
